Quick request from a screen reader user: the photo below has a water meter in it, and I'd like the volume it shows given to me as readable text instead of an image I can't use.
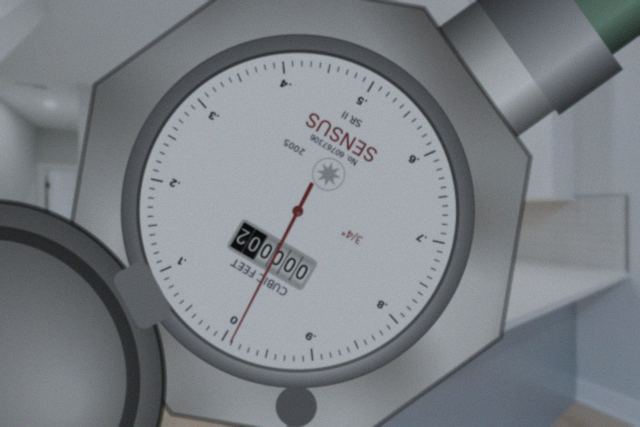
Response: 1.99 ft³
